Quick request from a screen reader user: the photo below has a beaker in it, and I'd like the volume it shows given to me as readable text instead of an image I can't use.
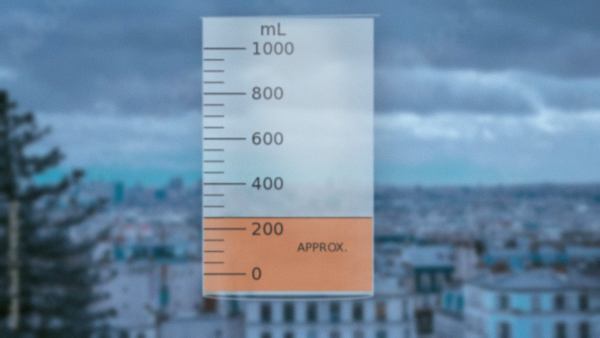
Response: 250 mL
